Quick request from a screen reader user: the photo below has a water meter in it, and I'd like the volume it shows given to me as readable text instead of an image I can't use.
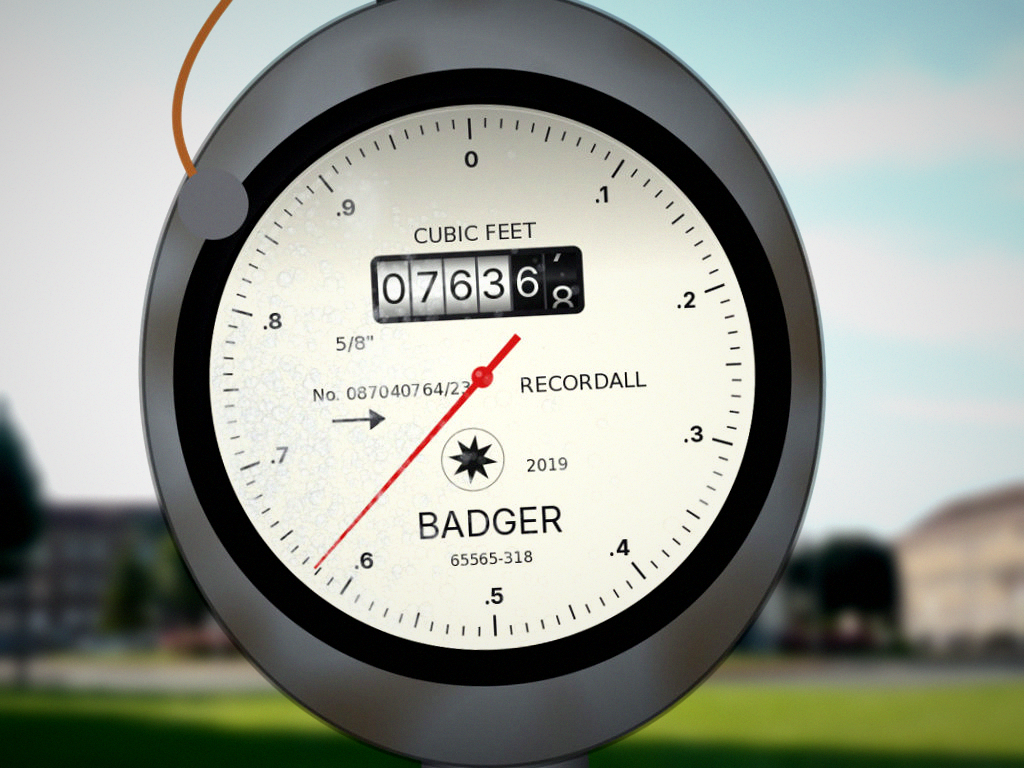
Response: 76367.62 ft³
